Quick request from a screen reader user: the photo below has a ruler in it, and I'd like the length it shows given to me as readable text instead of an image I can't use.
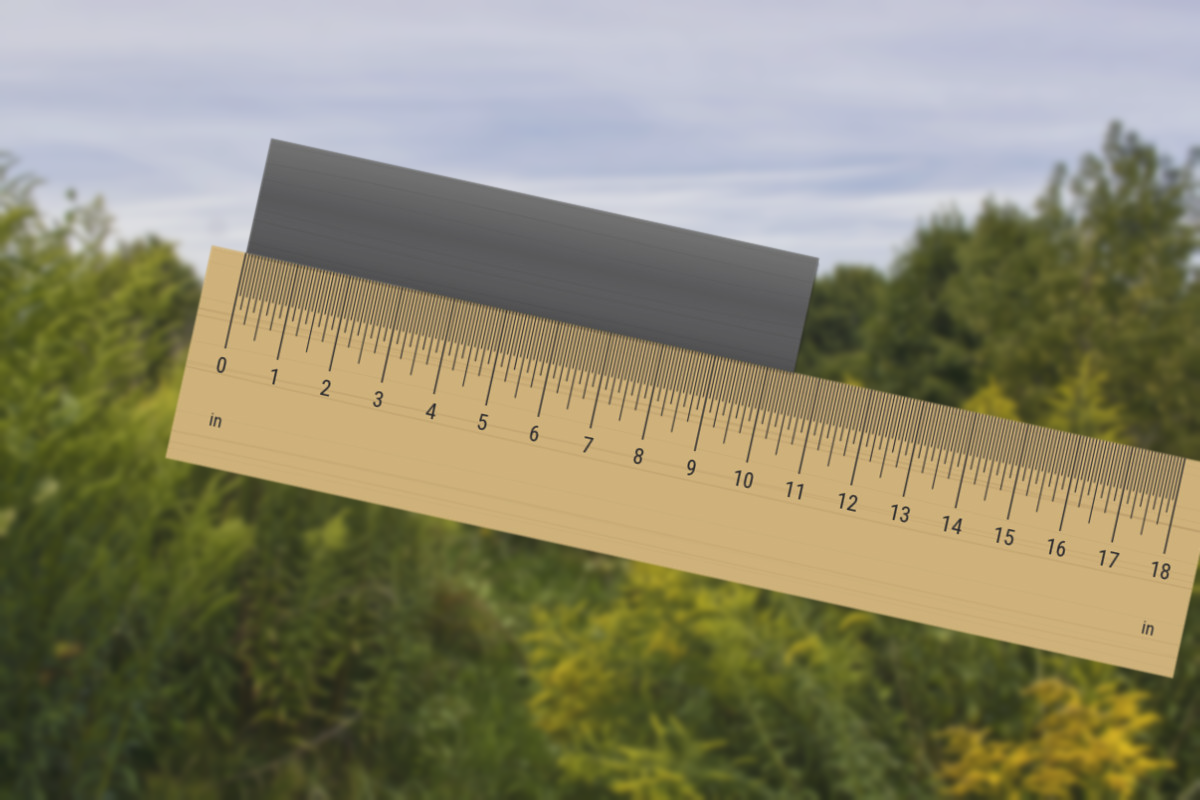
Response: 10.5 in
